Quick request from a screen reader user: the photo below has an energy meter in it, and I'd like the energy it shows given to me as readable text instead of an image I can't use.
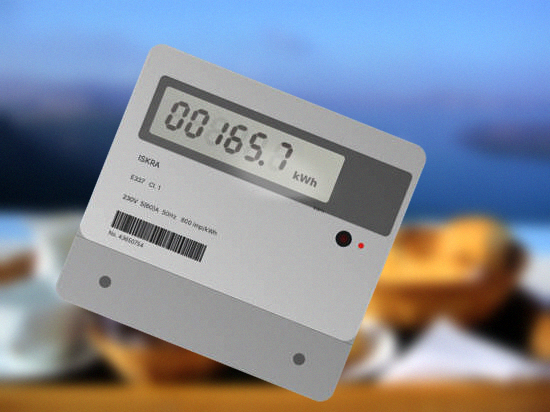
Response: 165.7 kWh
